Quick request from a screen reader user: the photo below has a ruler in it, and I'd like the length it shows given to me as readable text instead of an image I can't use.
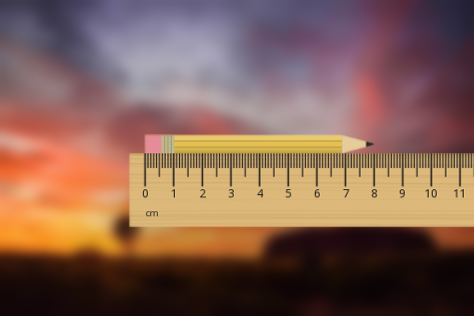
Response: 8 cm
